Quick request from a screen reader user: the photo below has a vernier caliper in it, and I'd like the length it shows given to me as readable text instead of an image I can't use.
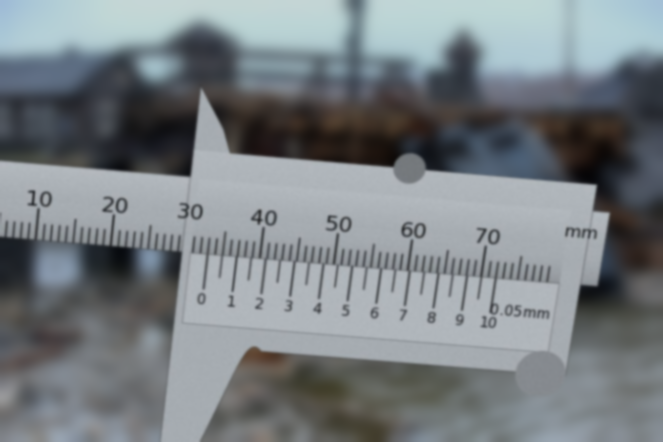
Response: 33.0 mm
